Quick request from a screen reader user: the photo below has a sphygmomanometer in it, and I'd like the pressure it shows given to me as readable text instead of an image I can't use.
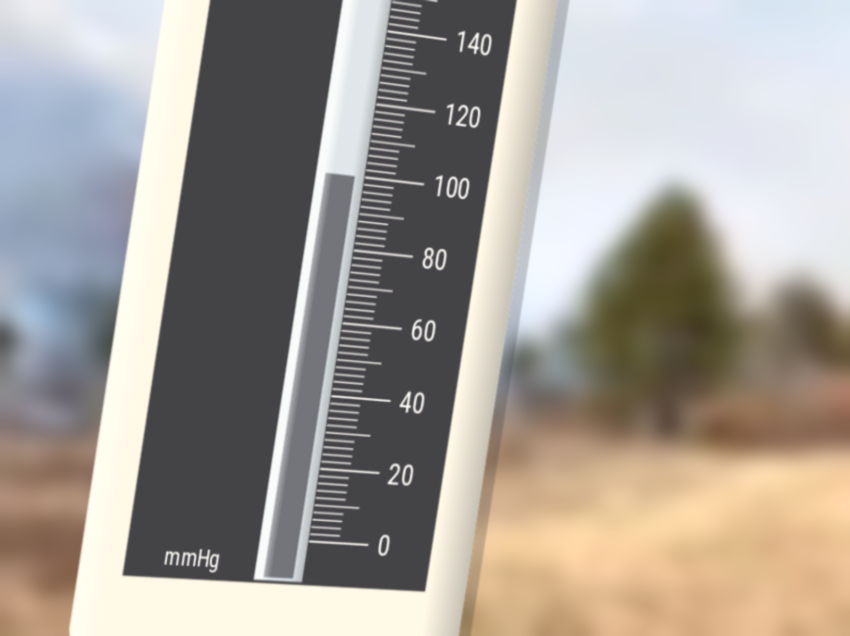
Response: 100 mmHg
